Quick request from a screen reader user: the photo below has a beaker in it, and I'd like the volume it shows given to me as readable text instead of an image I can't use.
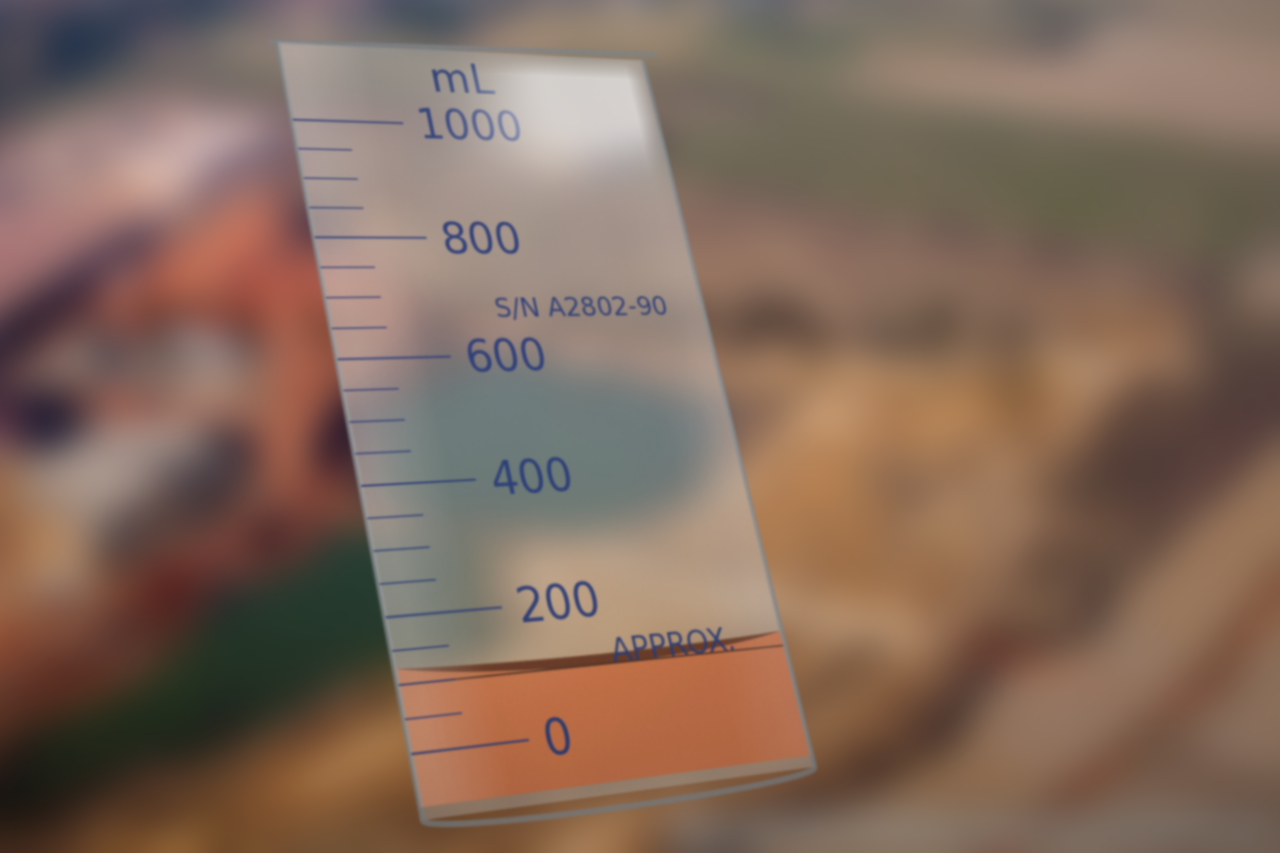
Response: 100 mL
